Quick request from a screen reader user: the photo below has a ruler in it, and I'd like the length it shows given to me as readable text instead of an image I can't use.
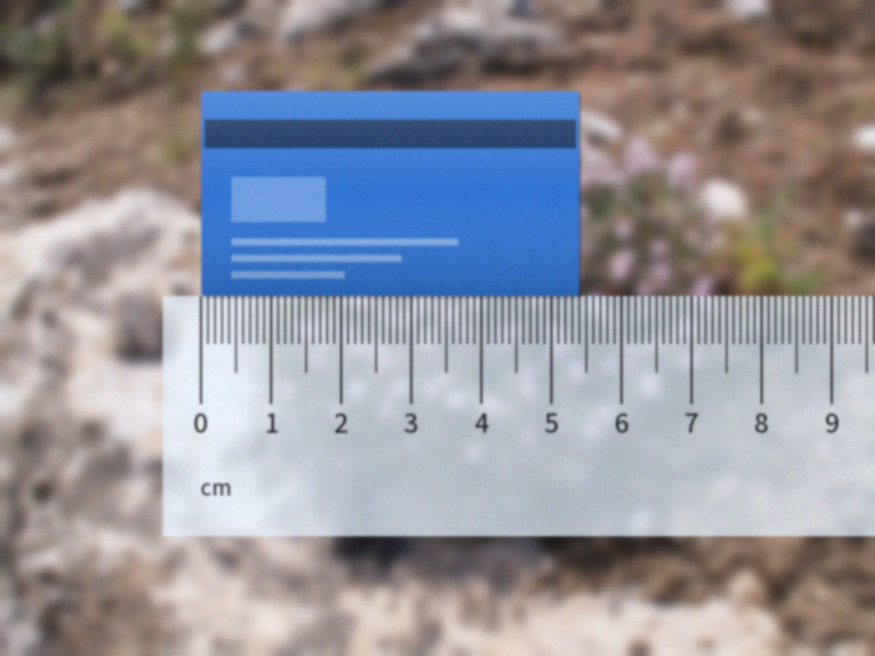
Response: 5.4 cm
